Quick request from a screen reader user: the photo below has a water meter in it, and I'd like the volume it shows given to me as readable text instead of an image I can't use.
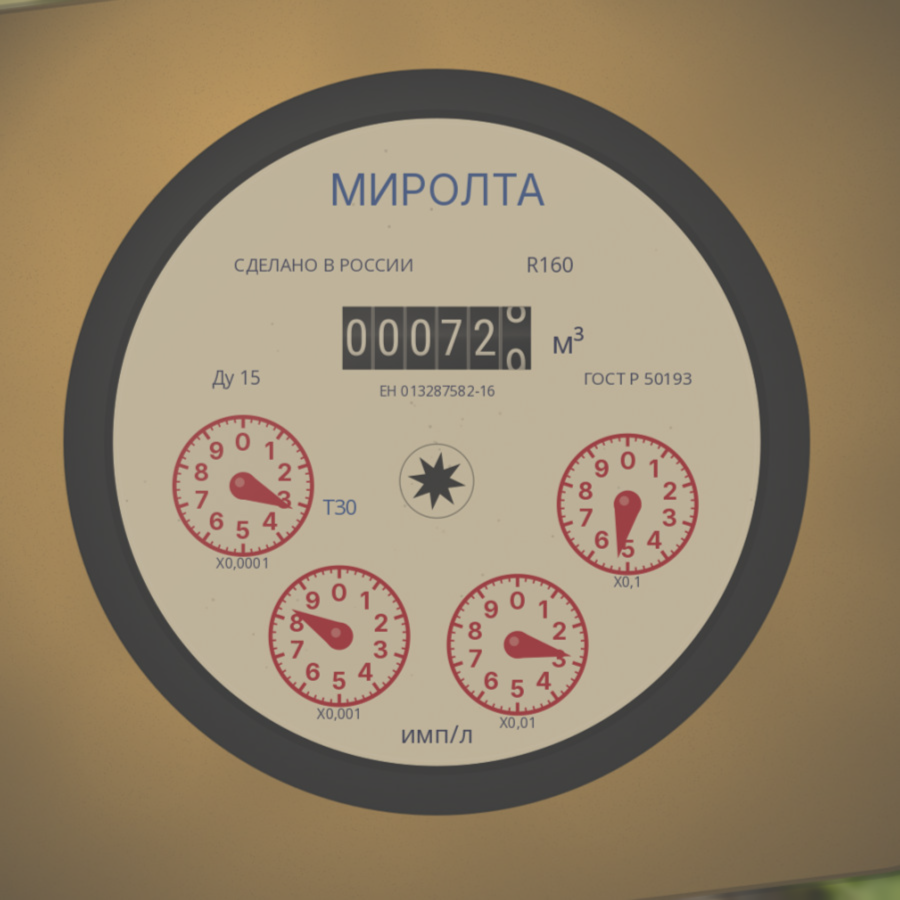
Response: 728.5283 m³
